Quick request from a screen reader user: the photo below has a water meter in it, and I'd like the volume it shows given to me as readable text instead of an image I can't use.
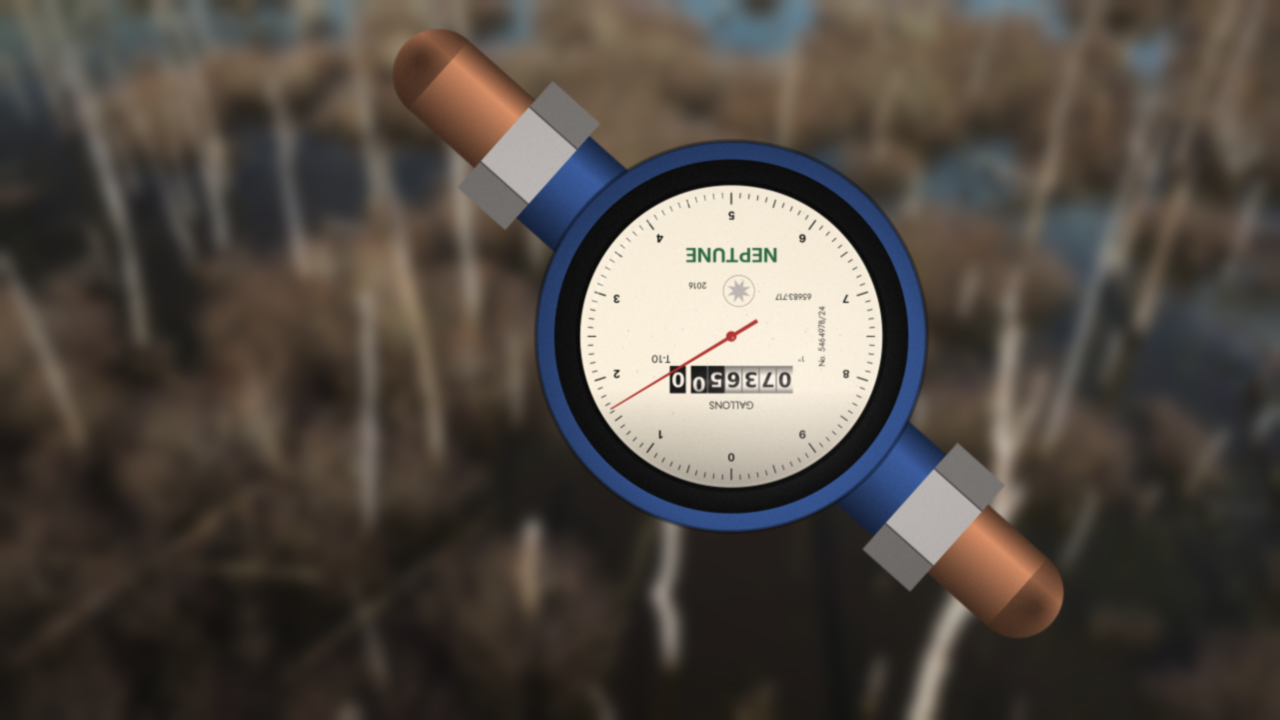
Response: 736501.6 gal
